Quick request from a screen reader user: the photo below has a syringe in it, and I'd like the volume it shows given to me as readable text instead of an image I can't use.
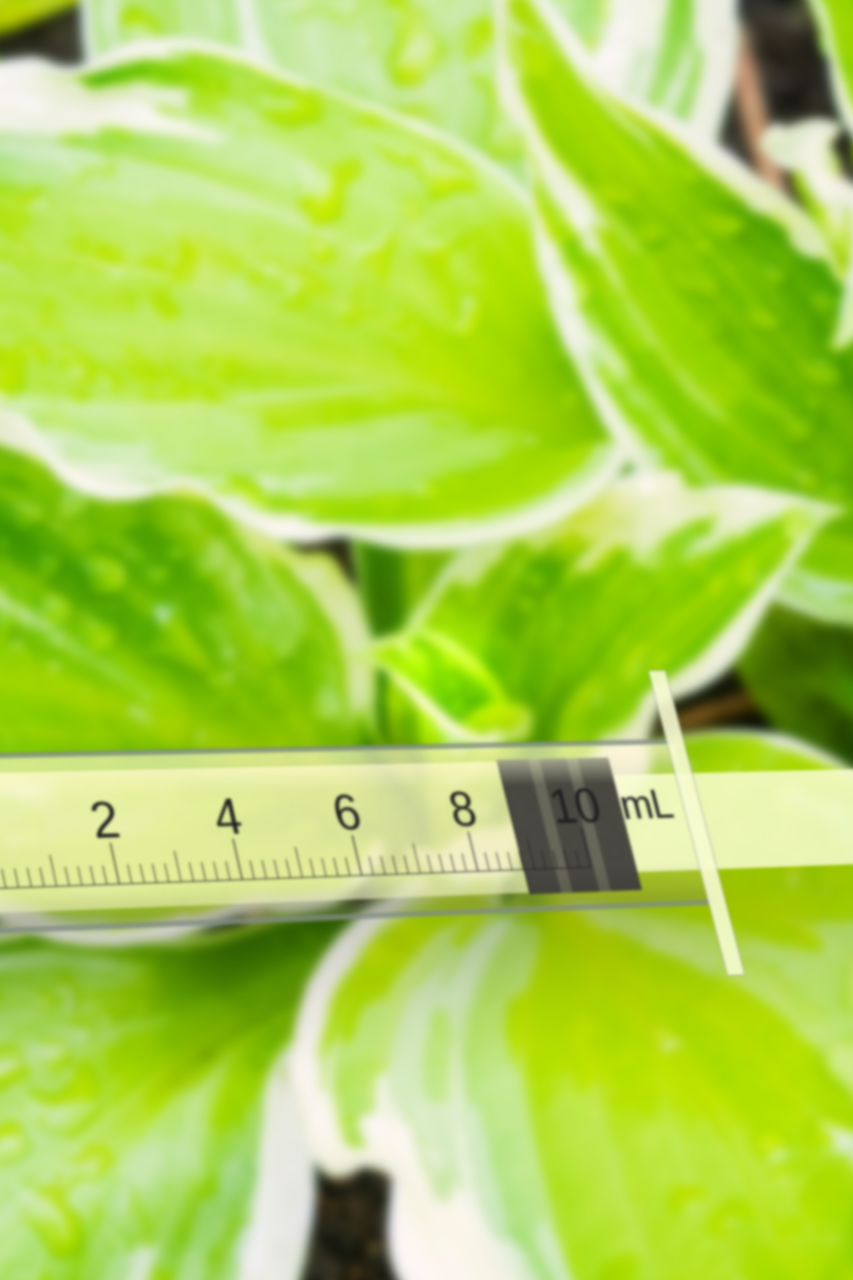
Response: 8.8 mL
